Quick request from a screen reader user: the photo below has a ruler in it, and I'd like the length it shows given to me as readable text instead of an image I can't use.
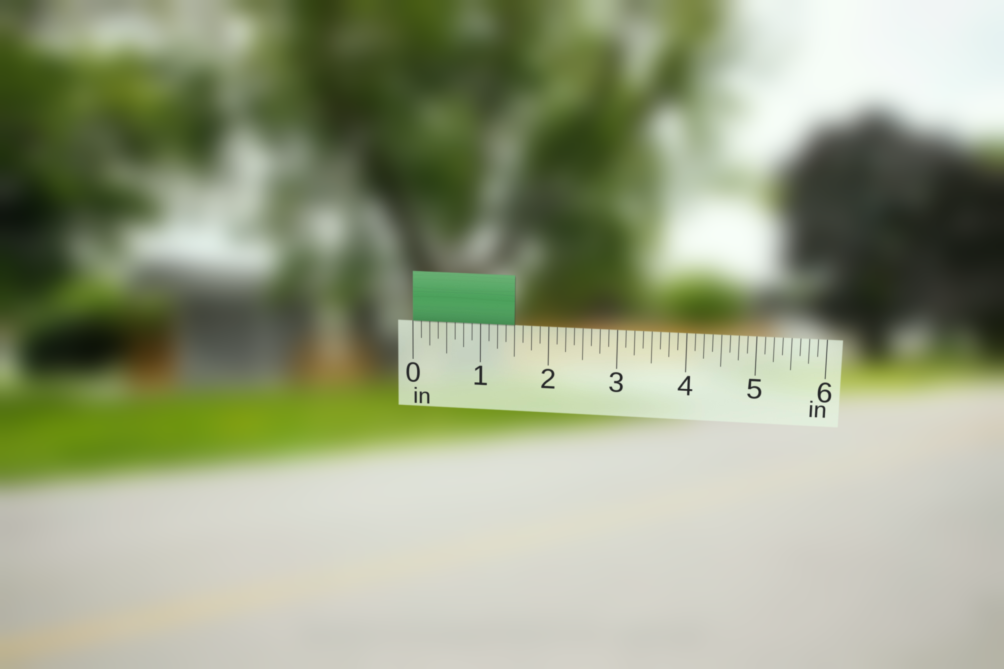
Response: 1.5 in
